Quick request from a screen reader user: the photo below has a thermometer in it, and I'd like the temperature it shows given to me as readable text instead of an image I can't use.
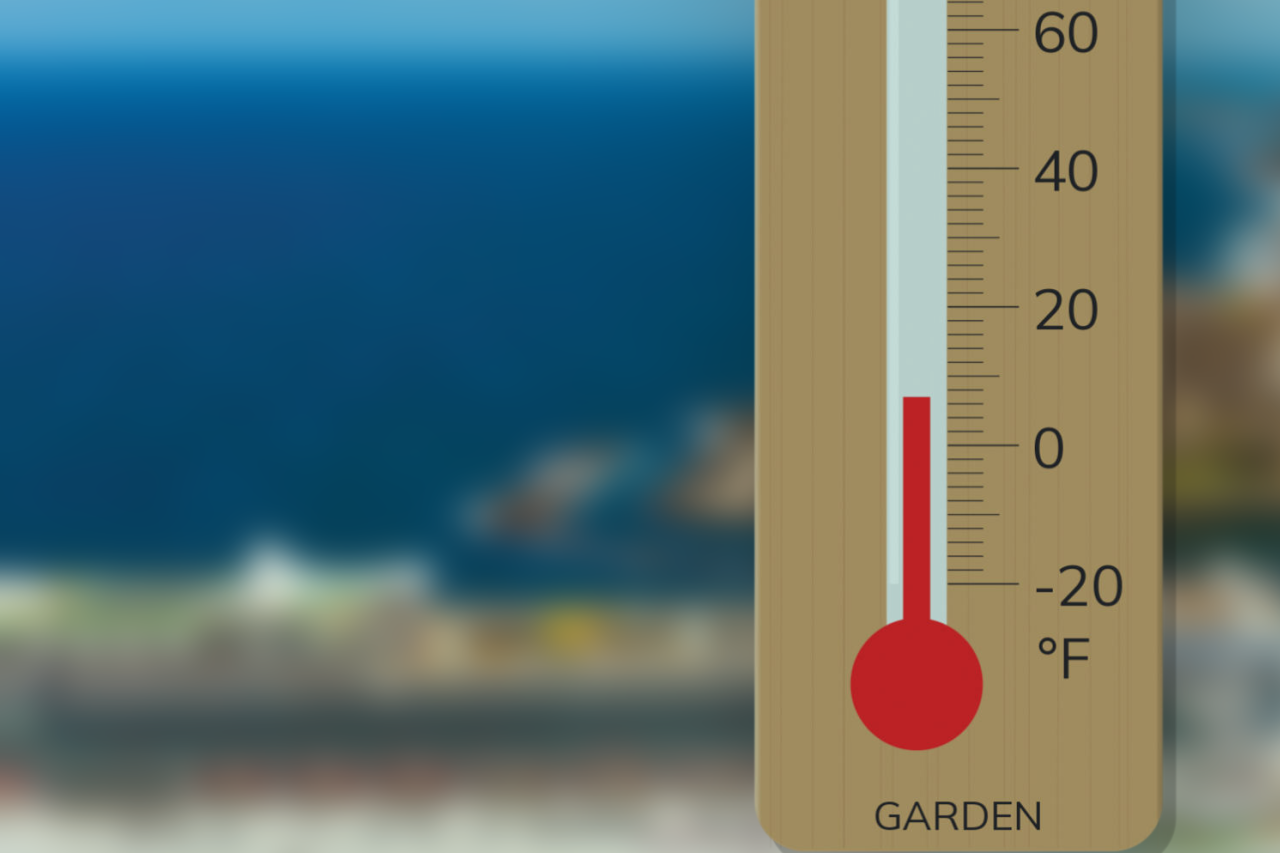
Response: 7 °F
